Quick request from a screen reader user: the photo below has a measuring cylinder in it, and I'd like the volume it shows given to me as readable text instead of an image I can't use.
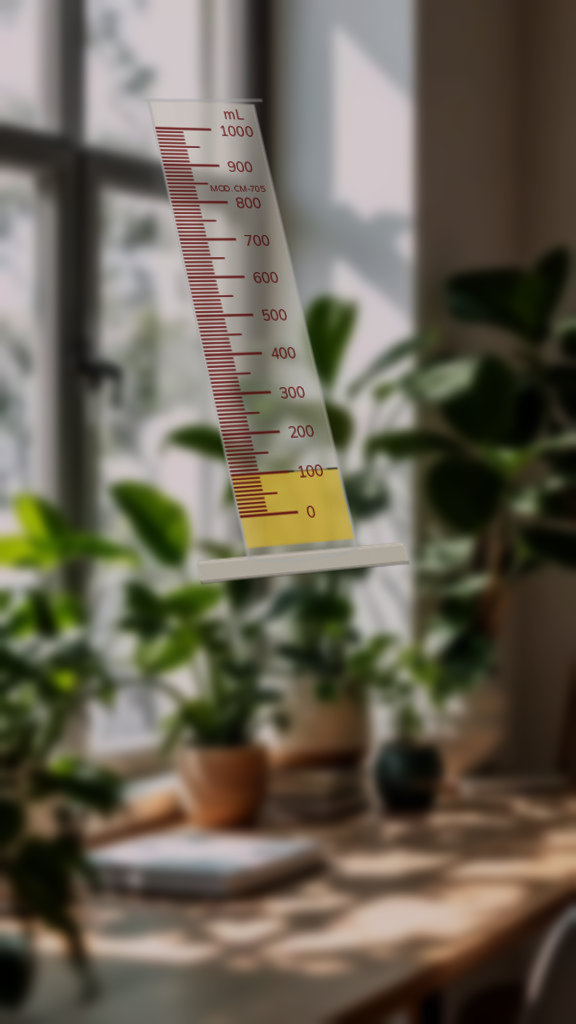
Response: 100 mL
